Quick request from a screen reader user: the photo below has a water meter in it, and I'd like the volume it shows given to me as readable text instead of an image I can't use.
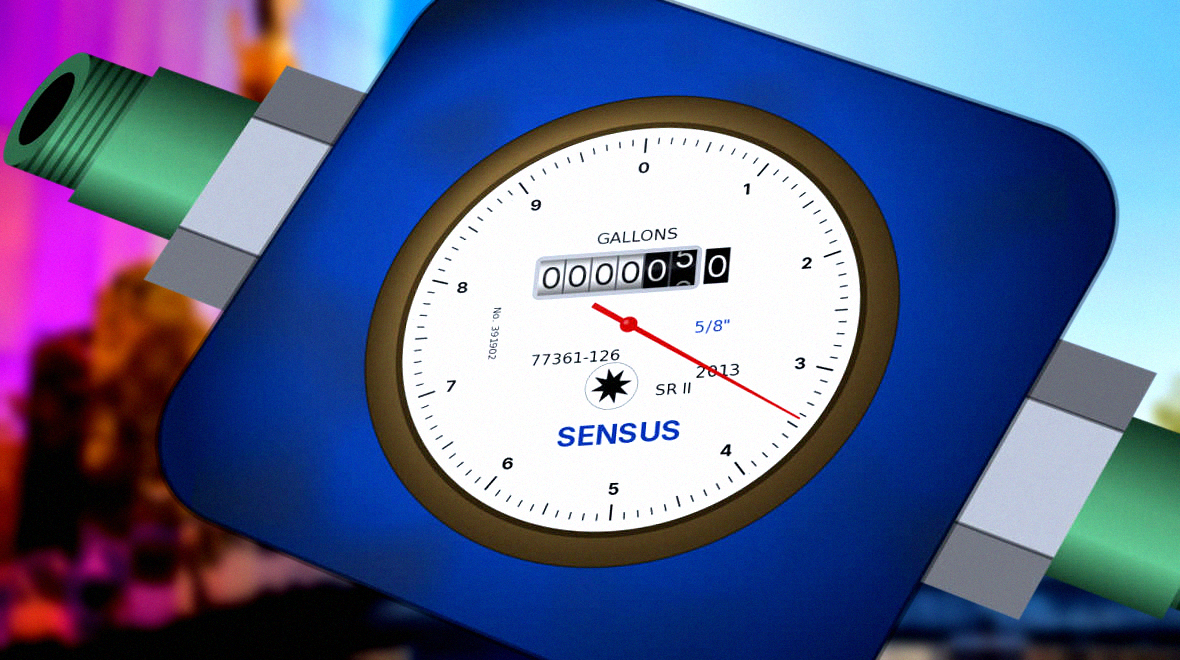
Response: 53.4 gal
